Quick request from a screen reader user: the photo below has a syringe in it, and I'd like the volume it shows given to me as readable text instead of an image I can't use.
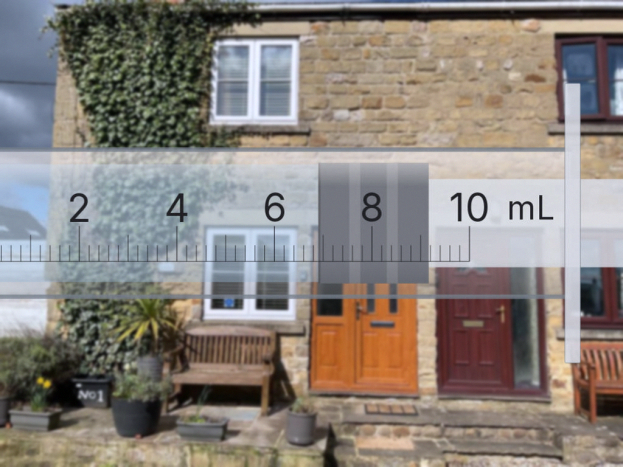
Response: 6.9 mL
